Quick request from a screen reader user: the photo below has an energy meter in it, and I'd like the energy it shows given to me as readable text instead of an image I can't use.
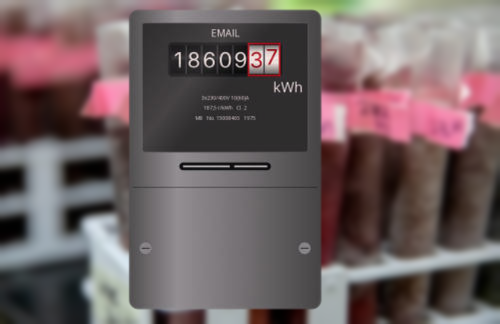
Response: 18609.37 kWh
